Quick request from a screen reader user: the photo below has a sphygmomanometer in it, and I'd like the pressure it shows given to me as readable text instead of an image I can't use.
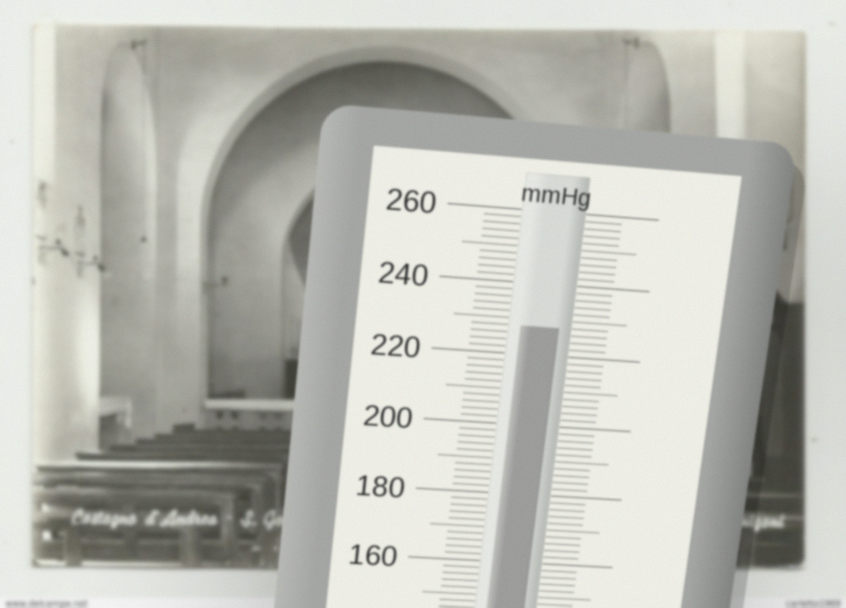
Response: 228 mmHg
